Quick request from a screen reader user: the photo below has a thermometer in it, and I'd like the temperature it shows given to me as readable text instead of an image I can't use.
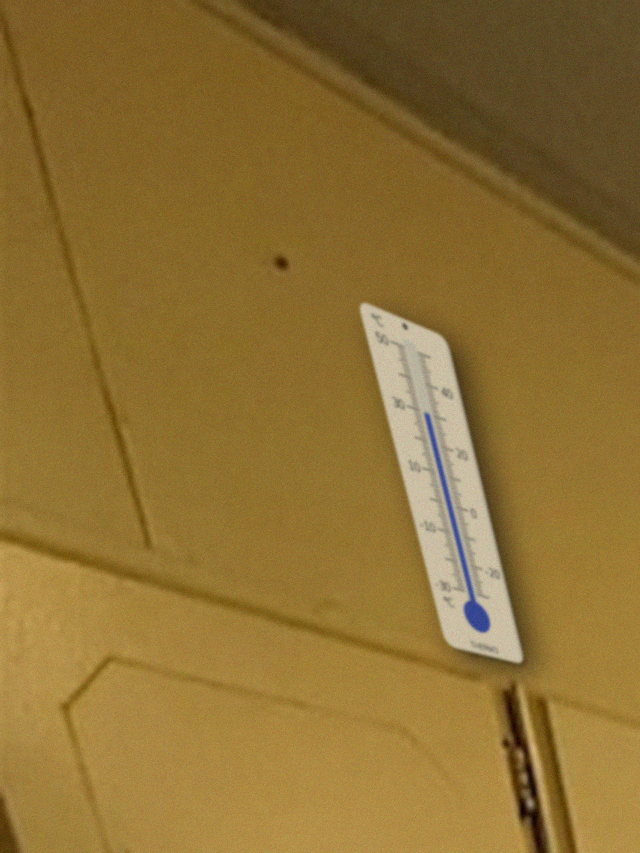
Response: 30 °C
